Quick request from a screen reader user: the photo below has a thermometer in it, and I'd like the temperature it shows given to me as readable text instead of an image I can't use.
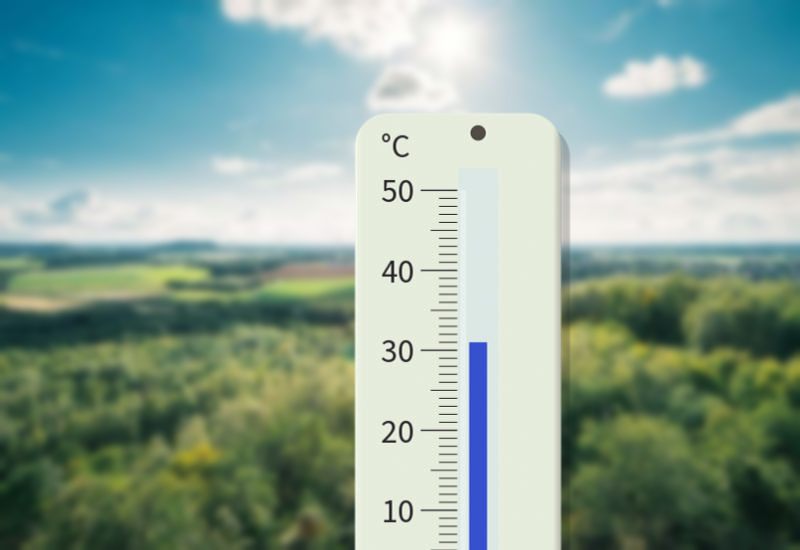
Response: 31 °C
